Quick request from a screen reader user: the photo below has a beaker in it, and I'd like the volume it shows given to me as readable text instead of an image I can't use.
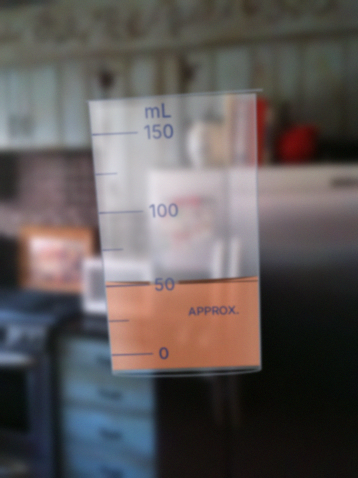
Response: 50 mL
